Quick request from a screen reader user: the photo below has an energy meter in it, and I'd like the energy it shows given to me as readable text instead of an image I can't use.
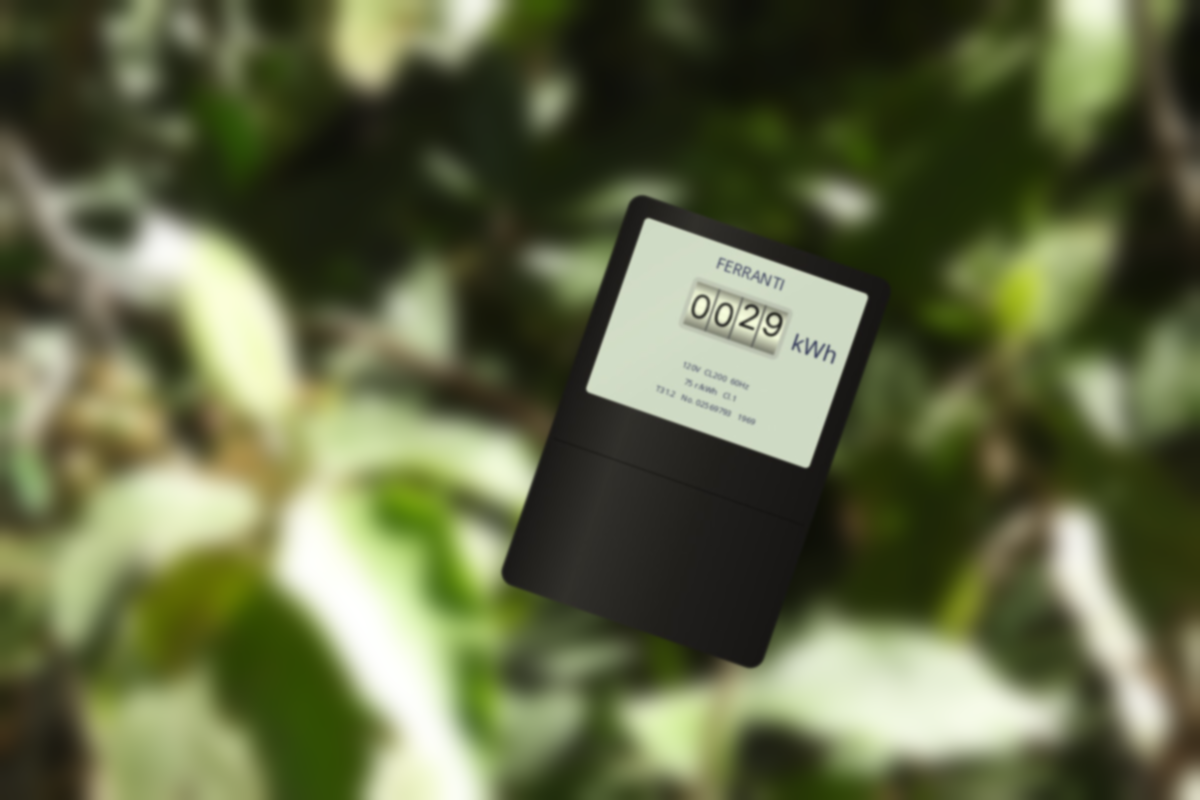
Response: 29 kWh
